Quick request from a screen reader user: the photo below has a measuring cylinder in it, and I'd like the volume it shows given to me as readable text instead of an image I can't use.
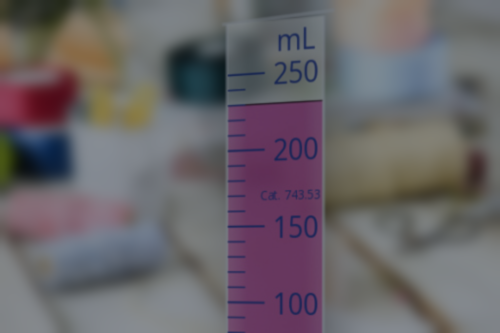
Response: 230 mL
